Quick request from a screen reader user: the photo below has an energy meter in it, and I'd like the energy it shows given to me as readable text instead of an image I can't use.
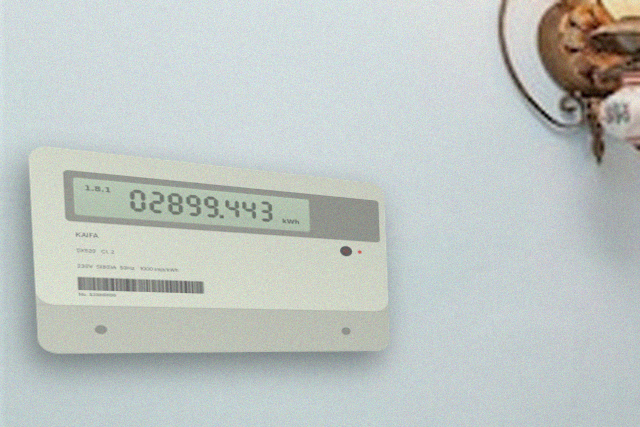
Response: 2899.443 kWh
